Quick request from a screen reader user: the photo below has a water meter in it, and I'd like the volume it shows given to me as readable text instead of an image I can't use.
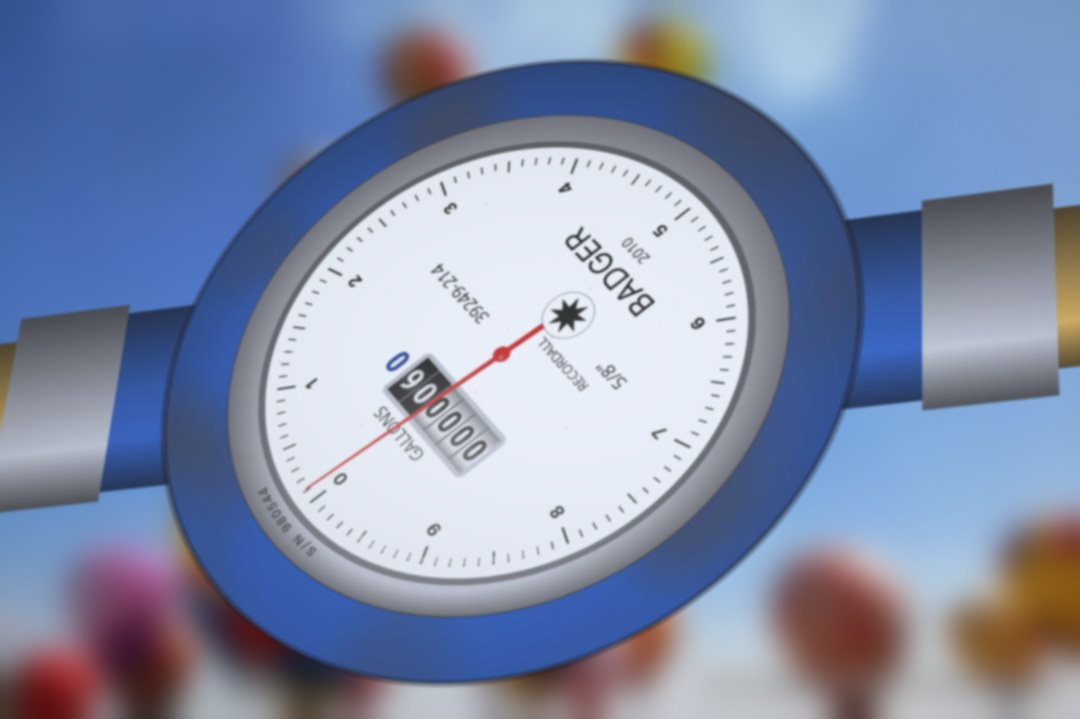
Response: 60.1 gal
